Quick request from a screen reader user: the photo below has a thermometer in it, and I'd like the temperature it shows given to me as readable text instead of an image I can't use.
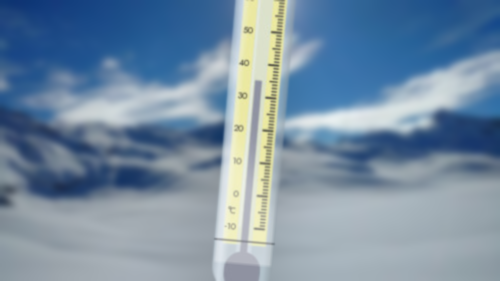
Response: 35 °C
